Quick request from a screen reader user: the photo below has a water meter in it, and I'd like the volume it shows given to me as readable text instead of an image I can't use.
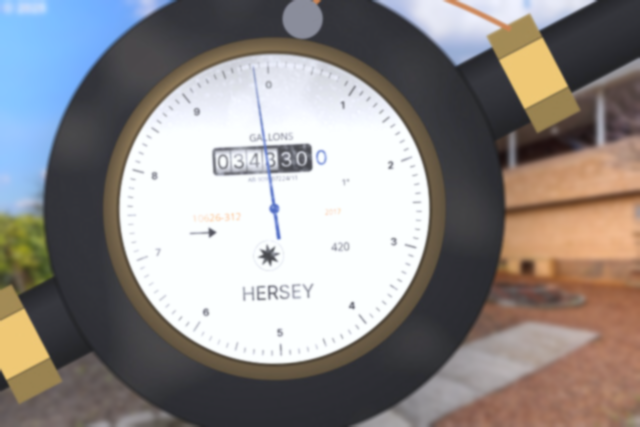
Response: 343299.8 gal
